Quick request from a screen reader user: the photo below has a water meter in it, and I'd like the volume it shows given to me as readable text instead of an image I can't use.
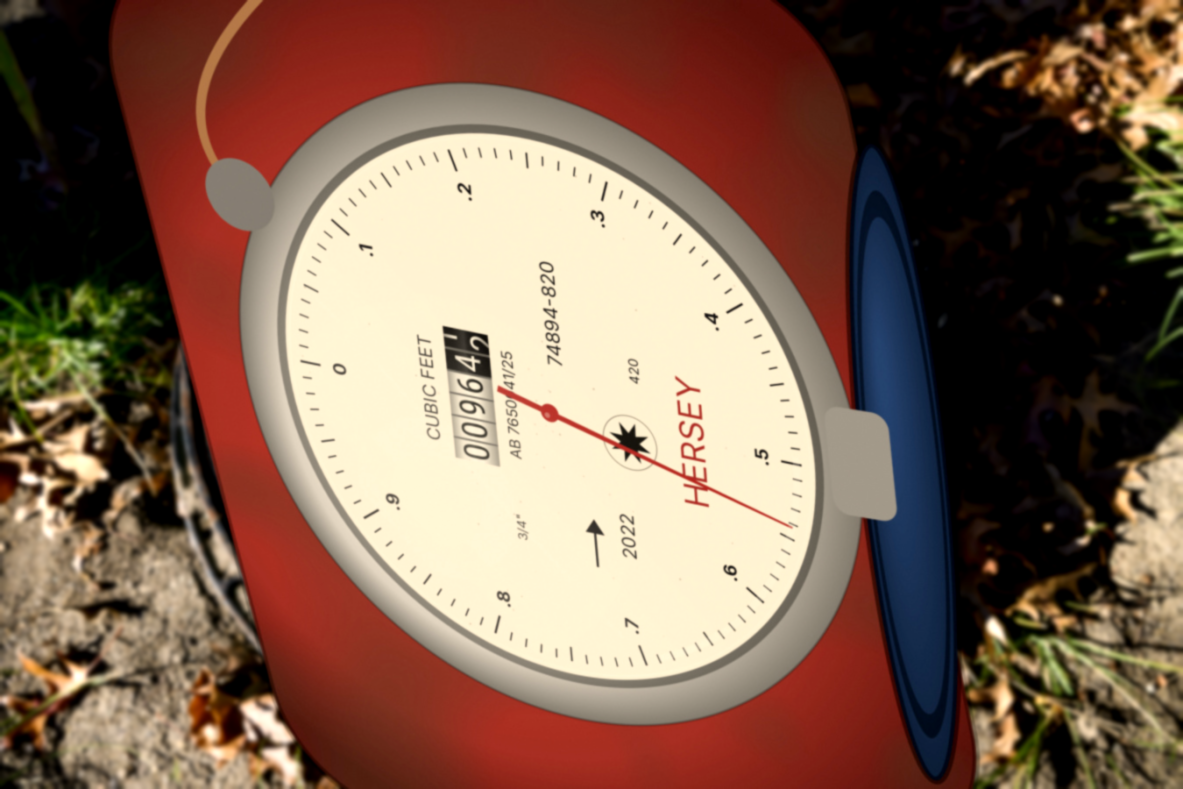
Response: 9641.54 ft³
